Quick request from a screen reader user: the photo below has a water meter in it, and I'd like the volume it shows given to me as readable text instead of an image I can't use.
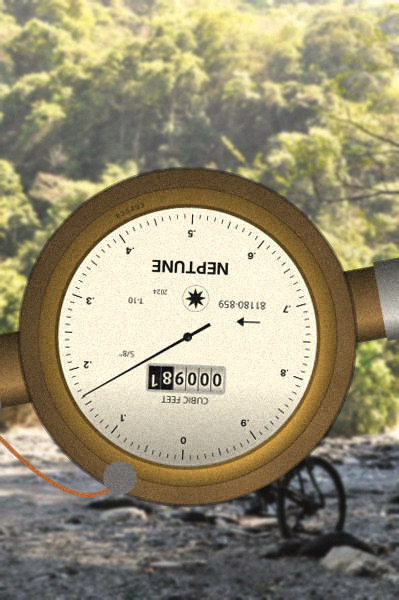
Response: 981.16 ft³
